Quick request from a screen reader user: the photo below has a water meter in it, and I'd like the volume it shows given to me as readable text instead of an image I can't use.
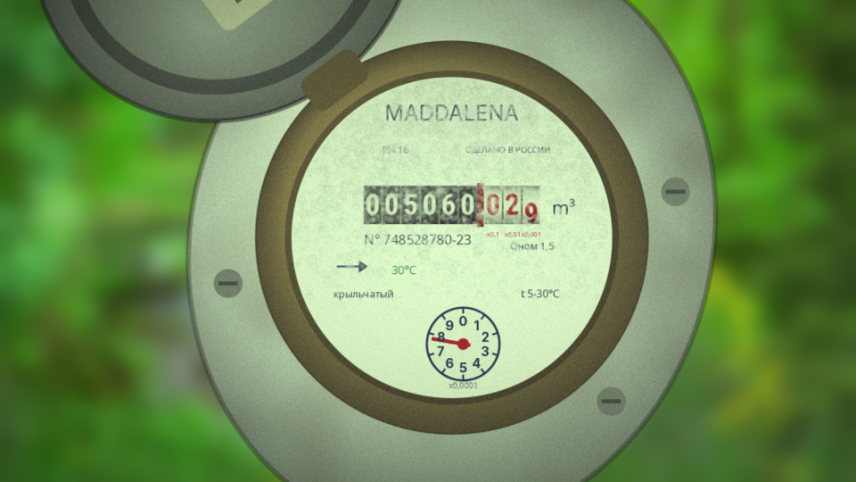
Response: 5060.0287 m³
